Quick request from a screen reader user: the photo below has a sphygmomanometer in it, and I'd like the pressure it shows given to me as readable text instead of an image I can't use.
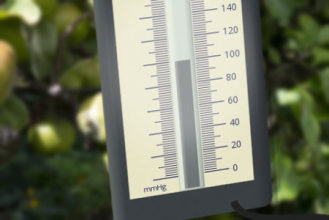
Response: 100 mmHg
